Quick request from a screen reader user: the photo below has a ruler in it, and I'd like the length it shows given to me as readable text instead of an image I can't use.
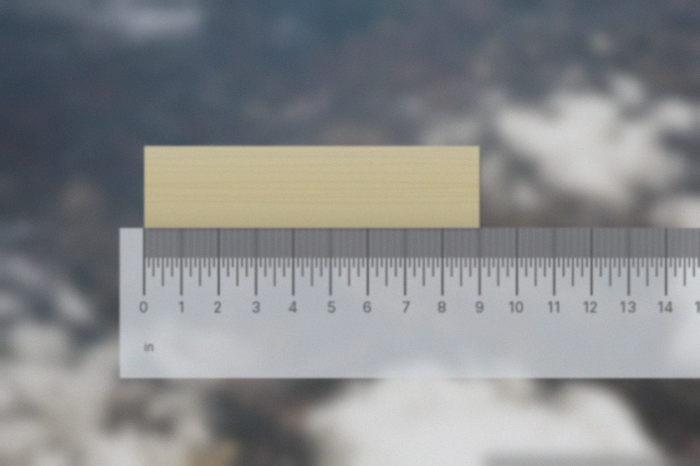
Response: 9 in
